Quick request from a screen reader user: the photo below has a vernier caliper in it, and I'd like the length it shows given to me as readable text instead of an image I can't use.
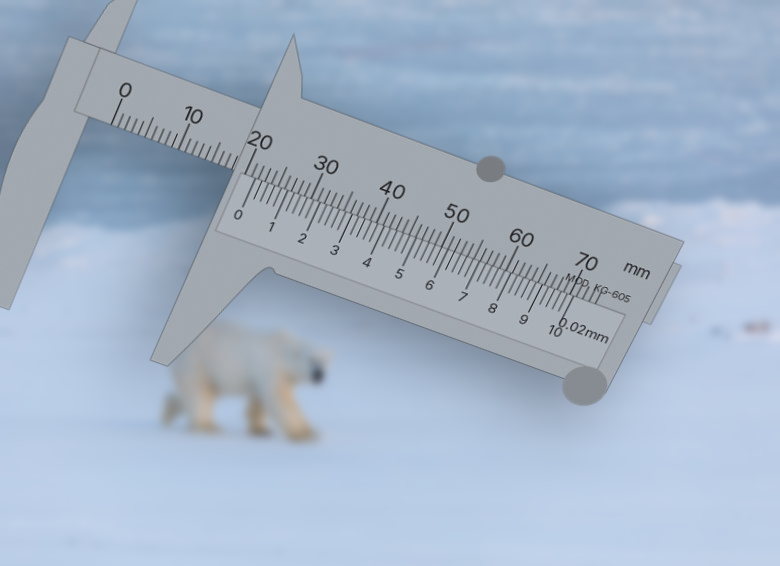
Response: 21.6 mm
